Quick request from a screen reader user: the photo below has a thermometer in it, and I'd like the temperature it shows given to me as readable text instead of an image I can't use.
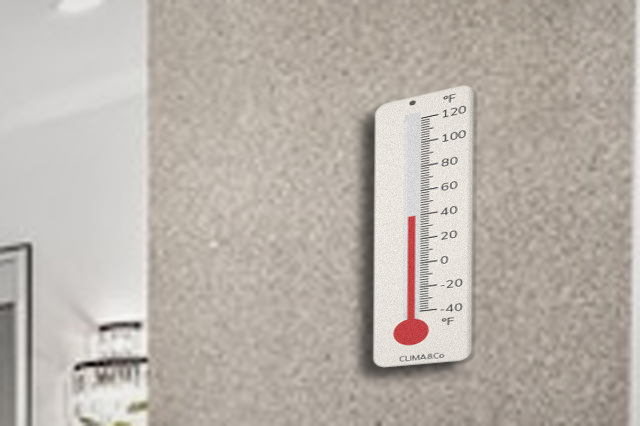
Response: 40 °F
